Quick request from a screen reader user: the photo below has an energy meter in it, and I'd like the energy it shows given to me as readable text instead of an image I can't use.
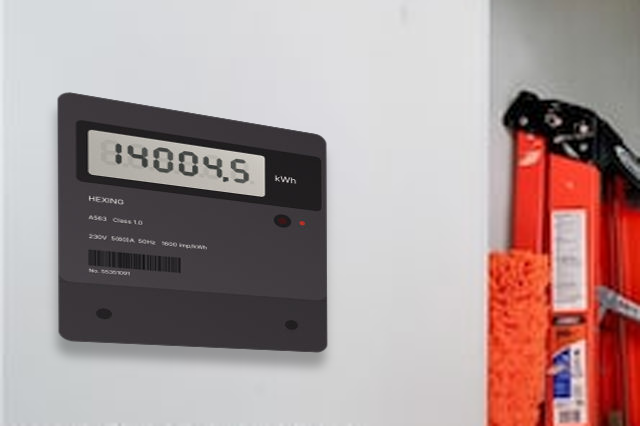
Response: 14004.5 kWh
